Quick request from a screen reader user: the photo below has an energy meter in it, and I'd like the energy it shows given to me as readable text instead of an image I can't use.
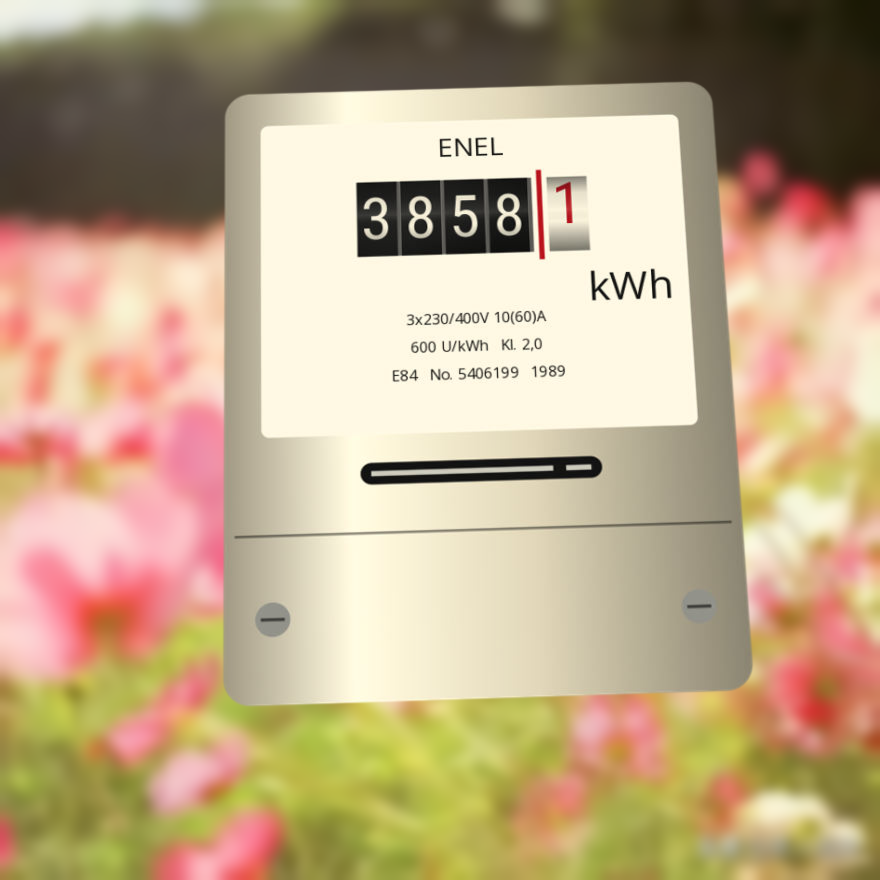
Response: 3858.1 kWh
